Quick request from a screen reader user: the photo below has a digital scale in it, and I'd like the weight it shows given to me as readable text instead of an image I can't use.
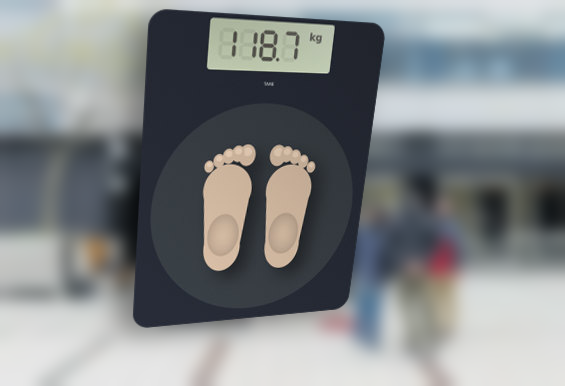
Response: 118.7 kg
